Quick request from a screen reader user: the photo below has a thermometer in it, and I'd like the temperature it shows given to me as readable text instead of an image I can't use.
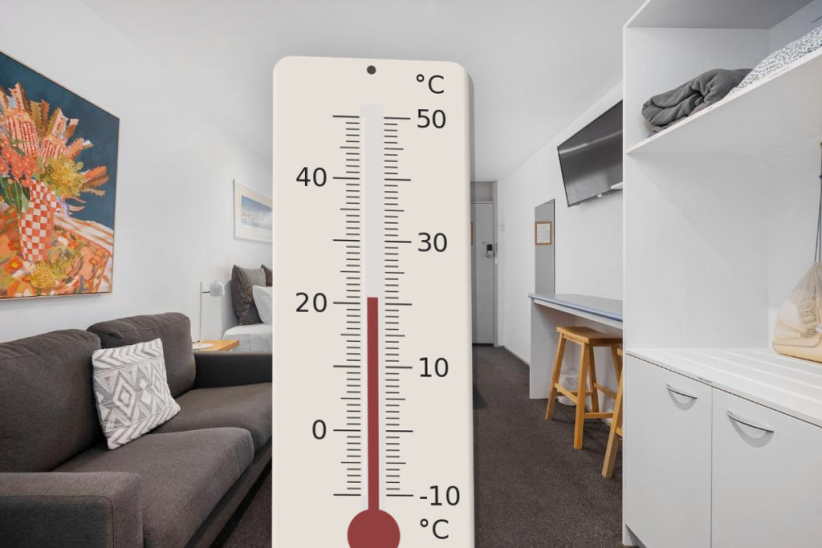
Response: 21 °C
